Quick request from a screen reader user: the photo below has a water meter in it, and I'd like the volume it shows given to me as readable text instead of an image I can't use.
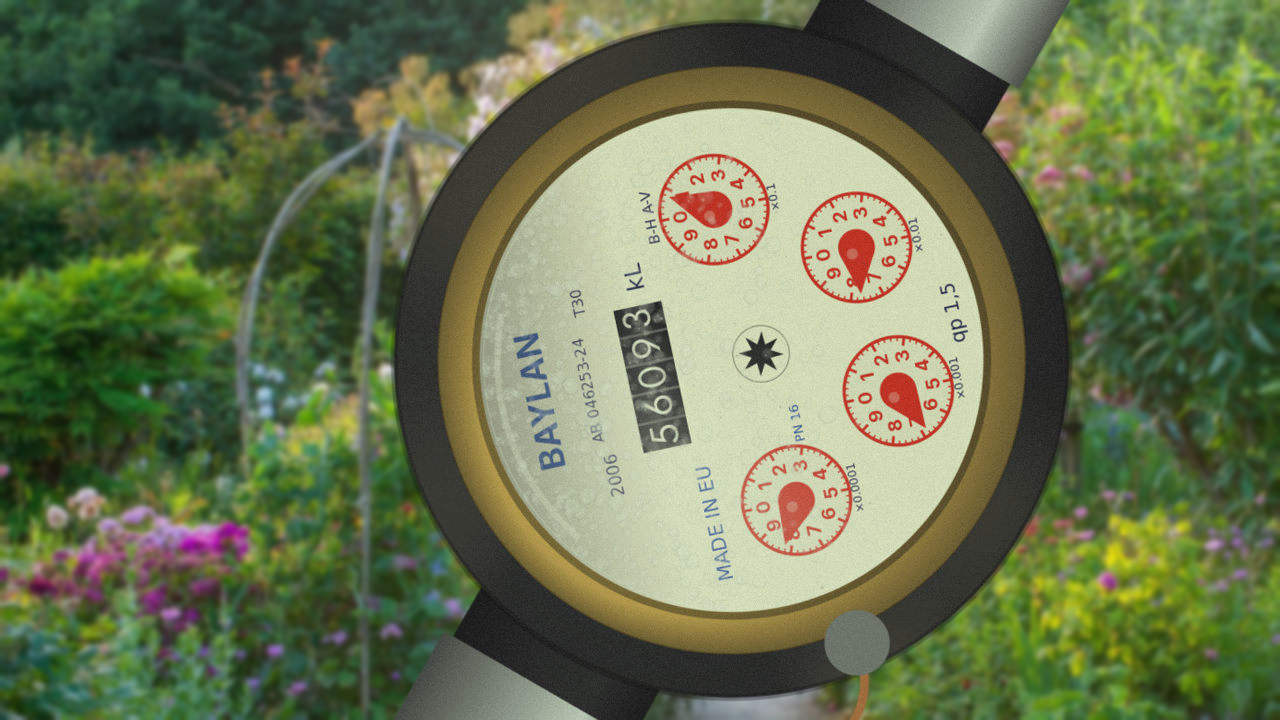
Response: 56093.0768 kL
